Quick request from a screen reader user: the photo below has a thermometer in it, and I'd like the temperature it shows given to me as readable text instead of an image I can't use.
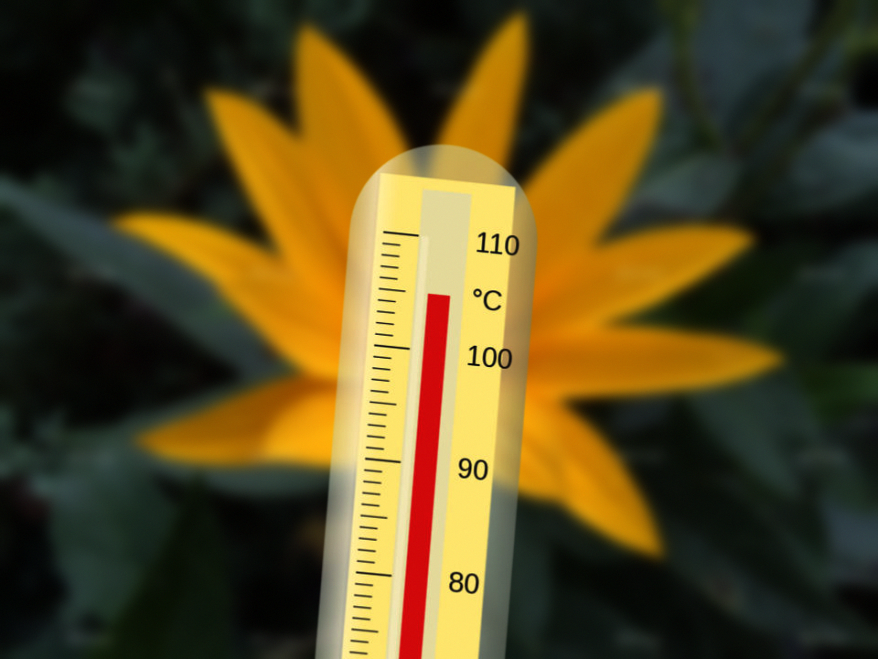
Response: 105 °C
